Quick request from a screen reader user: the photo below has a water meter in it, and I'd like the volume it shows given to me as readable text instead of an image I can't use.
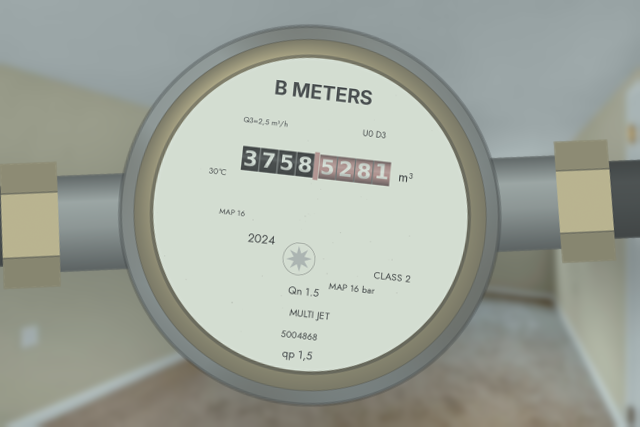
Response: 3758.5281 m³
